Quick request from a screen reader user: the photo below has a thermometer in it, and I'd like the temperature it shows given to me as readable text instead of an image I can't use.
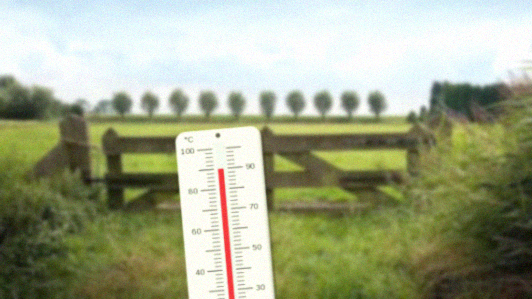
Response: 90 °C
